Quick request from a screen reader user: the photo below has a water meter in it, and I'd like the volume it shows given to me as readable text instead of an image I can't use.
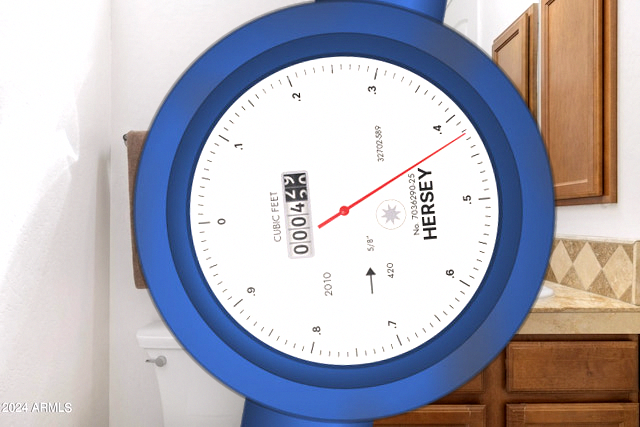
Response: 429.42 ft³
